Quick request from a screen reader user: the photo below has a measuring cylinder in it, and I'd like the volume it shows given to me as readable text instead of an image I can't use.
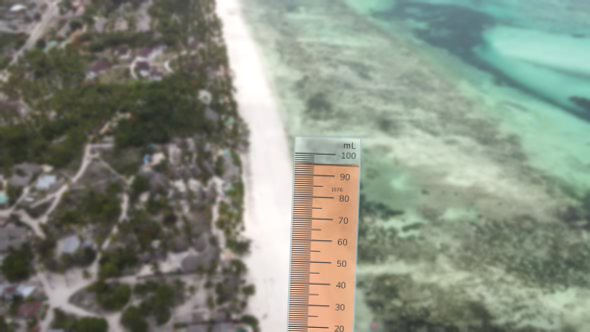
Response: 95 mL
